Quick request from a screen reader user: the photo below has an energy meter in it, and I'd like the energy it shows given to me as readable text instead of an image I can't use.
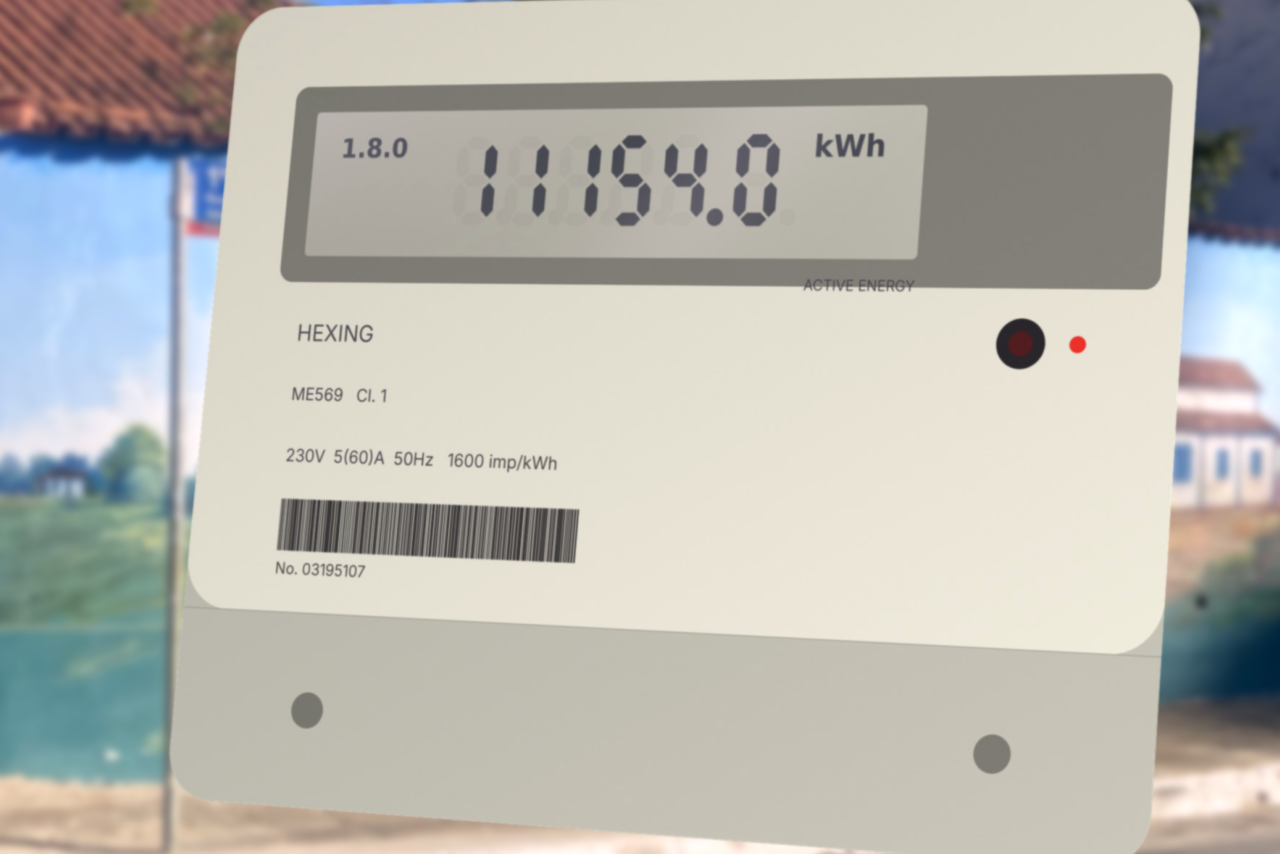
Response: 11154.0 kWh
